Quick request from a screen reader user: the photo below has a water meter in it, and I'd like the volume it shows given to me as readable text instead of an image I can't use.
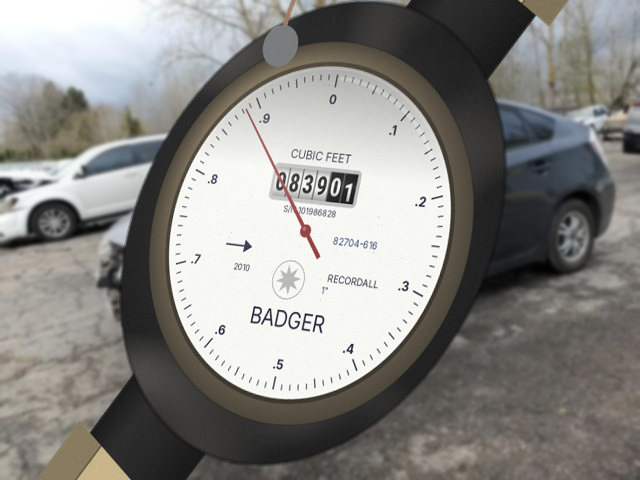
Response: 83900.88 ft³
